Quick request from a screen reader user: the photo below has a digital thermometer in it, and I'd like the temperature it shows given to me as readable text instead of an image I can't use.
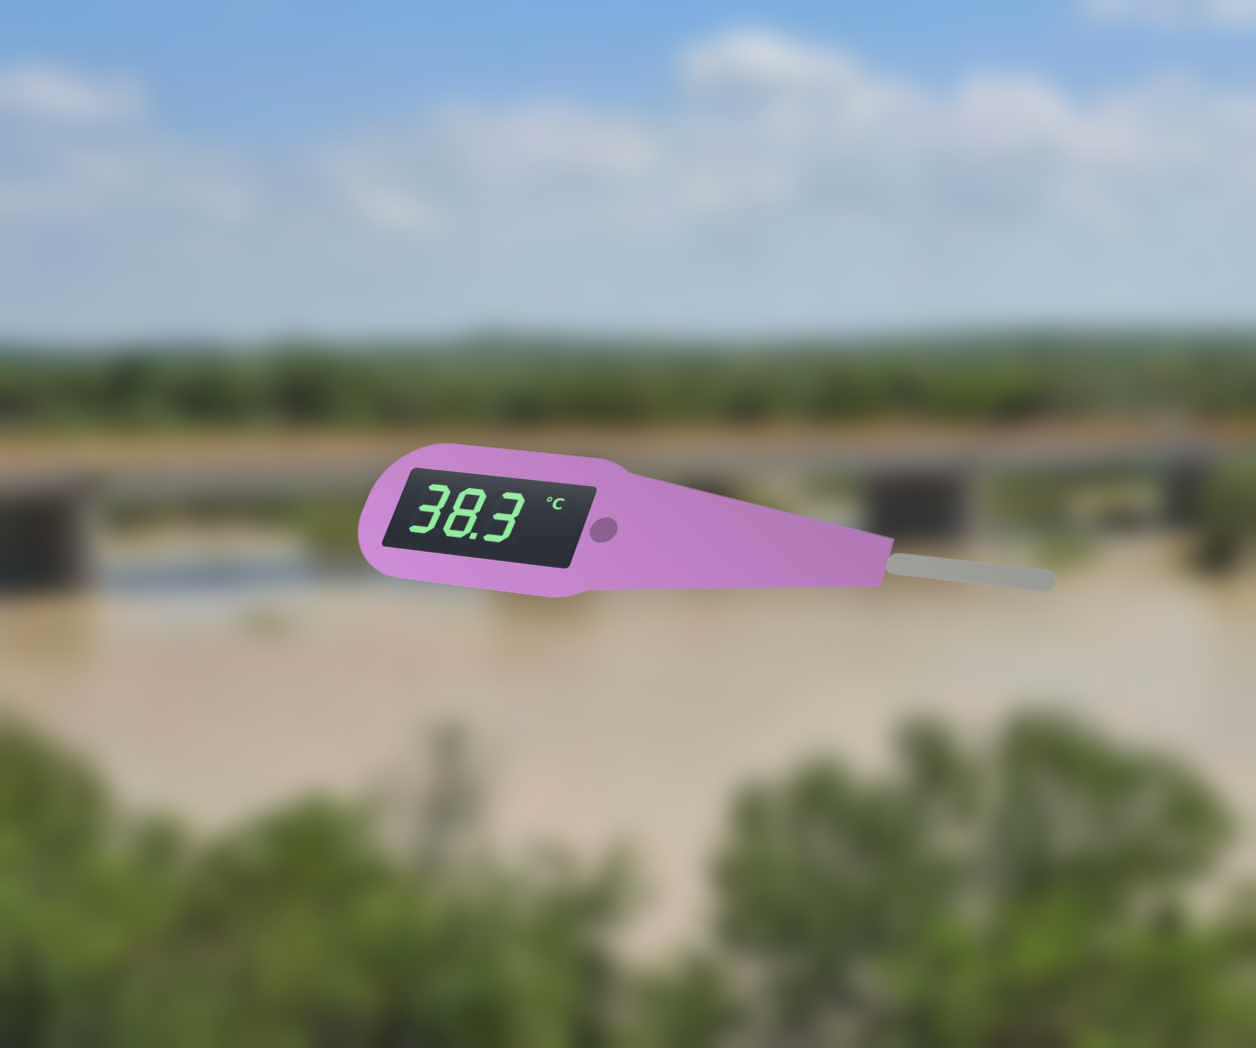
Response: 38.3 °C
